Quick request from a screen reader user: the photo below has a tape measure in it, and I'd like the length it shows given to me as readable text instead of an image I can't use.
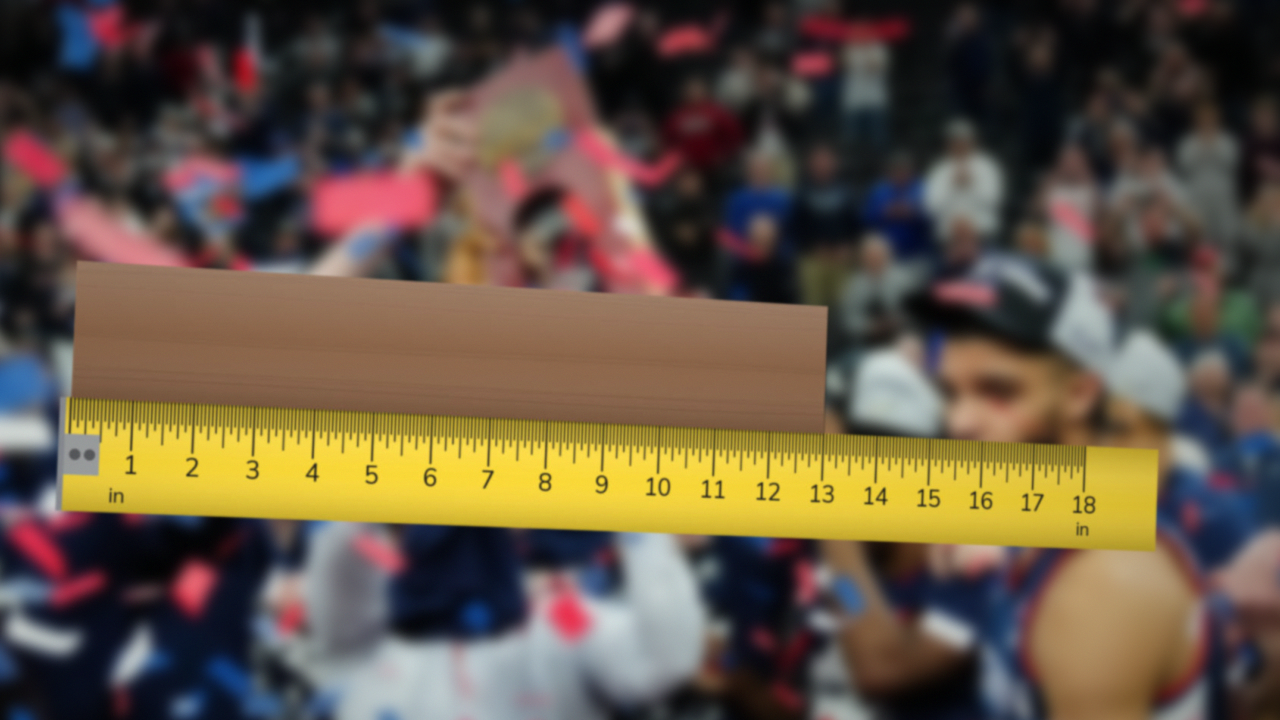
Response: 13 in
